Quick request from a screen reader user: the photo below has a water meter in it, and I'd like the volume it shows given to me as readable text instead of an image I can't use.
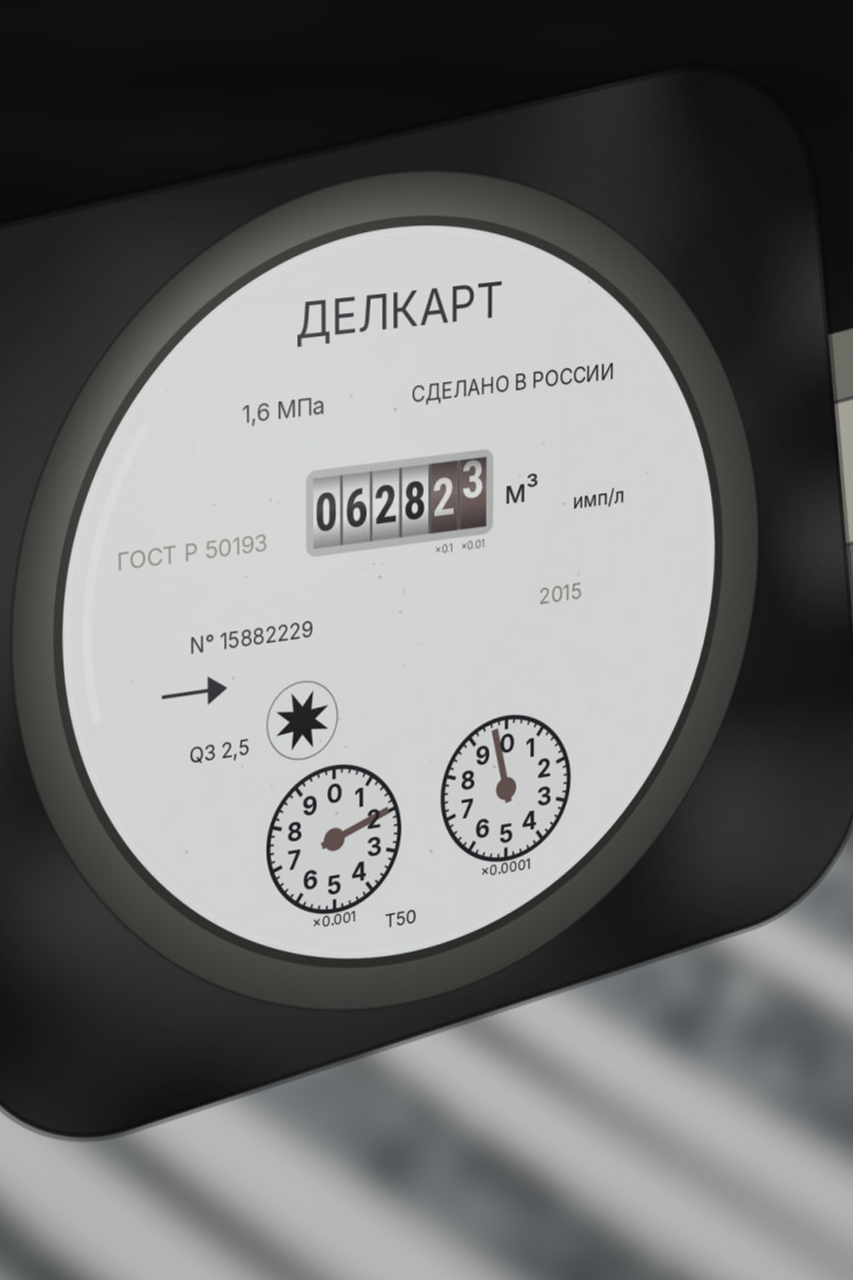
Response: 628.2319 m³
